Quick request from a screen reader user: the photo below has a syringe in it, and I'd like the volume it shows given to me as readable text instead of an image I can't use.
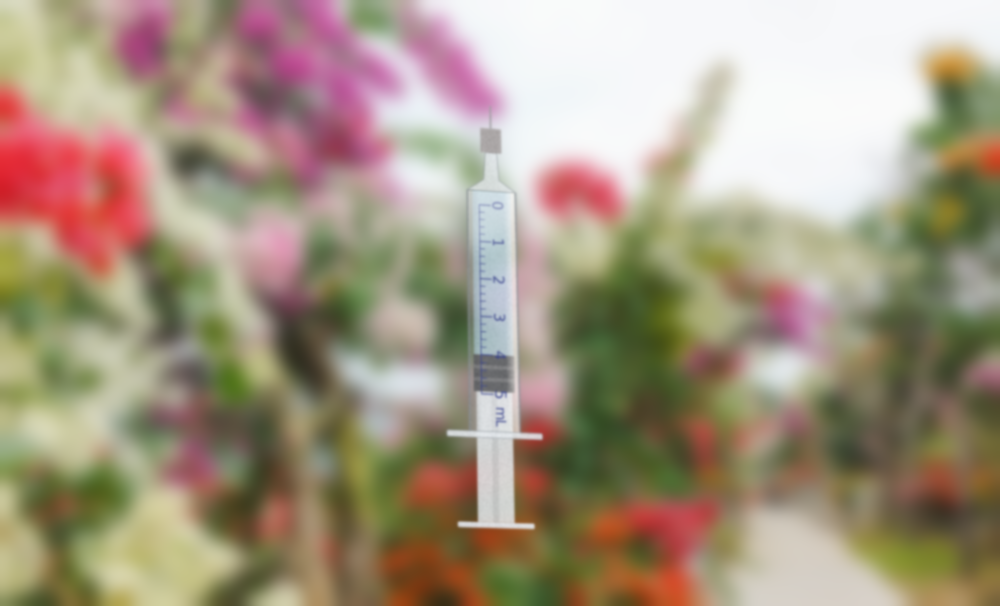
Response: 4 mL
